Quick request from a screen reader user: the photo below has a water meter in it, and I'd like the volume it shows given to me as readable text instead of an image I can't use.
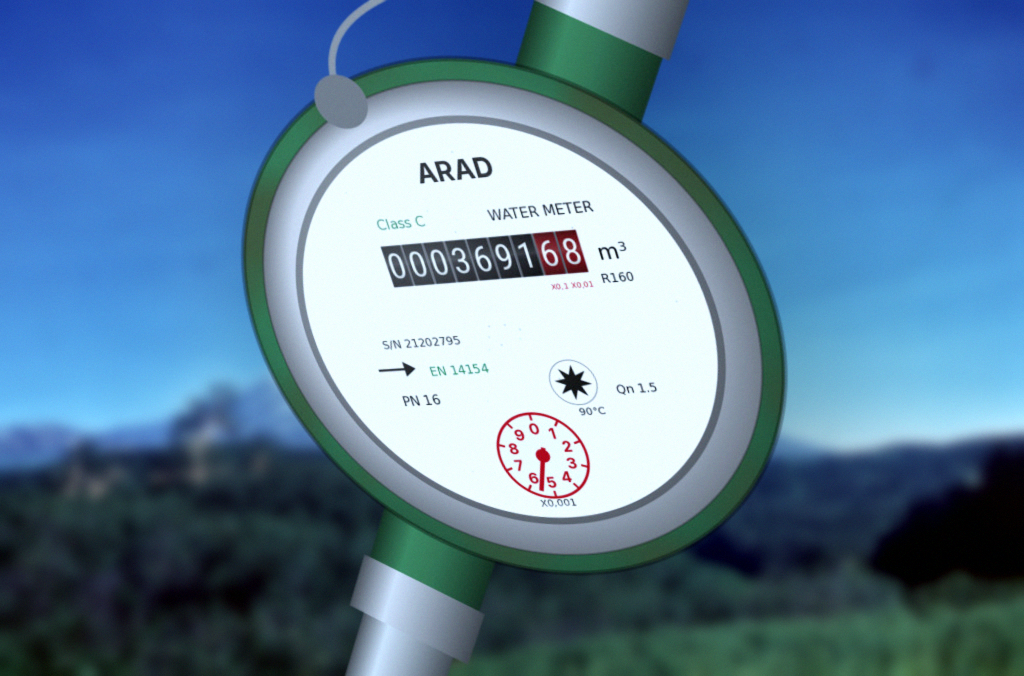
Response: 3691.685 m³
